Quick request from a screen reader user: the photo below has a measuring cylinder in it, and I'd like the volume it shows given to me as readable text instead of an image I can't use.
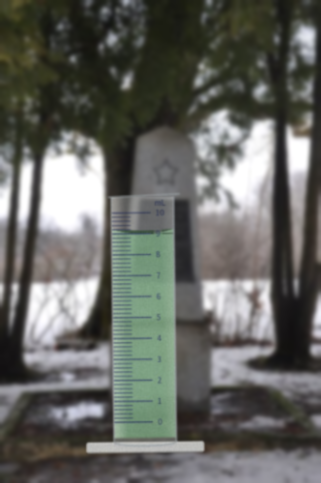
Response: 9 mL
